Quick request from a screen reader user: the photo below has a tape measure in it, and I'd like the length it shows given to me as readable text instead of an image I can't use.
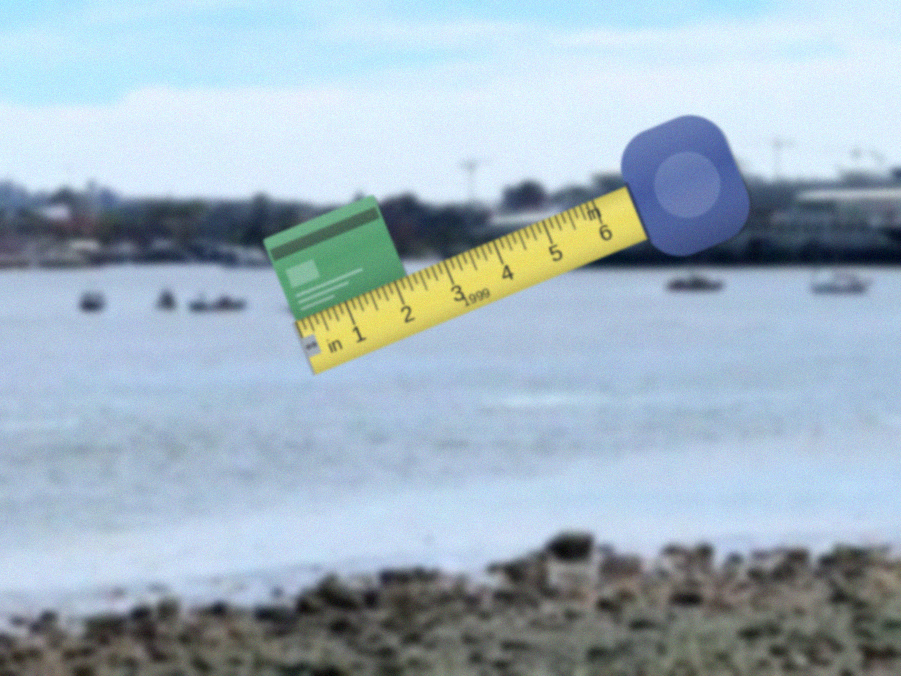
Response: 2.25 in
